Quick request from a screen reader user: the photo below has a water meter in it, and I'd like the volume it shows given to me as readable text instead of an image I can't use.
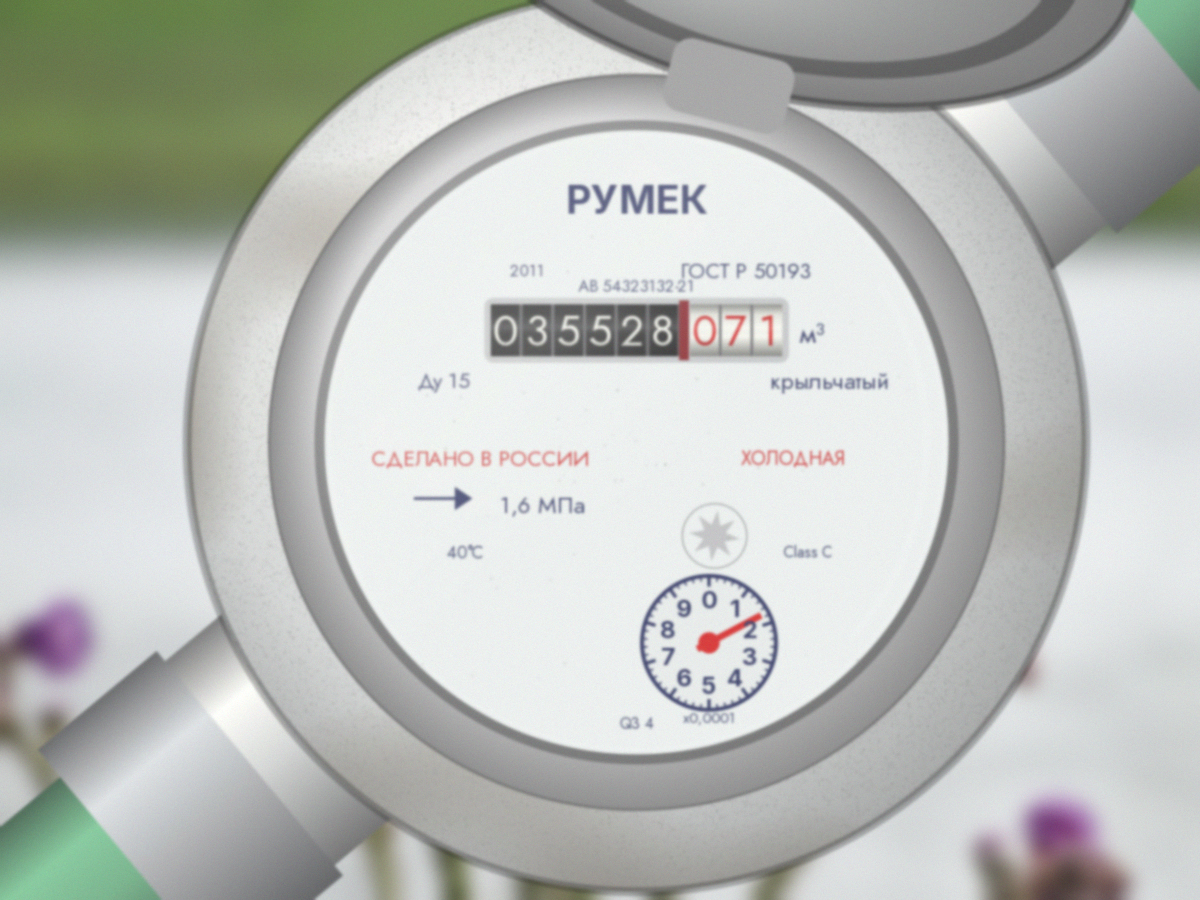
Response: 35528.0711 m³
